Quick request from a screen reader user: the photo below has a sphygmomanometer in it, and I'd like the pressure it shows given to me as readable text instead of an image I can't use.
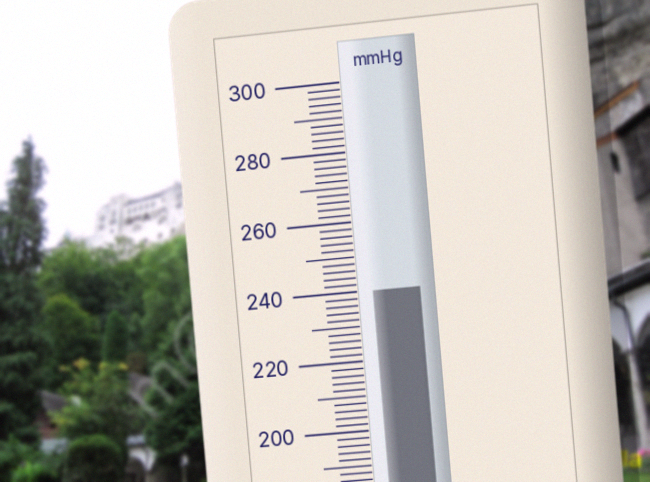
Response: 240 mmHg
